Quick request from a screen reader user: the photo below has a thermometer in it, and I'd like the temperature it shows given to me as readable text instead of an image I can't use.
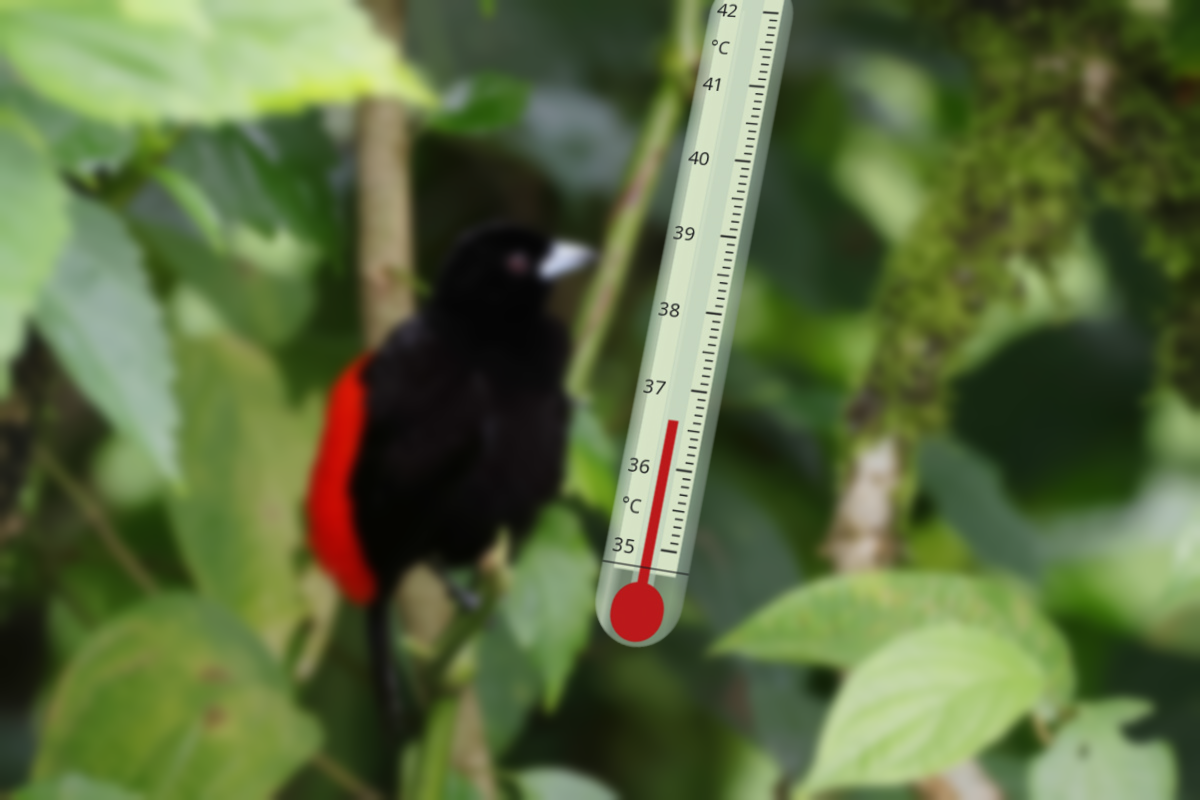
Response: 36.6 °C
